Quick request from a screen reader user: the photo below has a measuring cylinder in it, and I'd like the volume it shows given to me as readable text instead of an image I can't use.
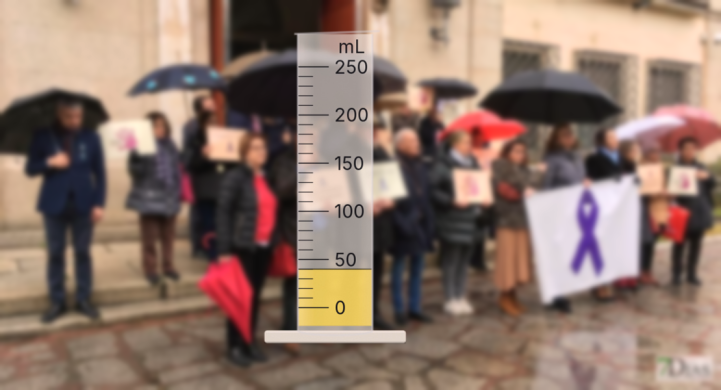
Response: 40 mL
